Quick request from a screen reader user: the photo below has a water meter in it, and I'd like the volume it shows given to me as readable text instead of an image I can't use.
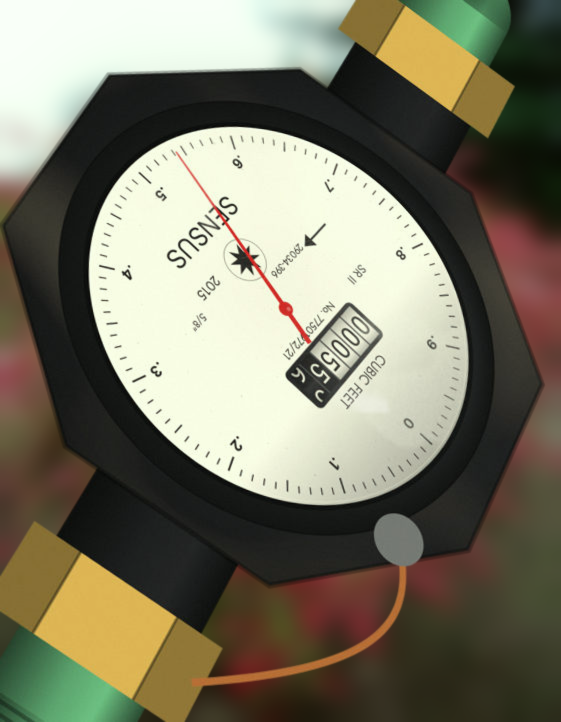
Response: 555.54 ft³
